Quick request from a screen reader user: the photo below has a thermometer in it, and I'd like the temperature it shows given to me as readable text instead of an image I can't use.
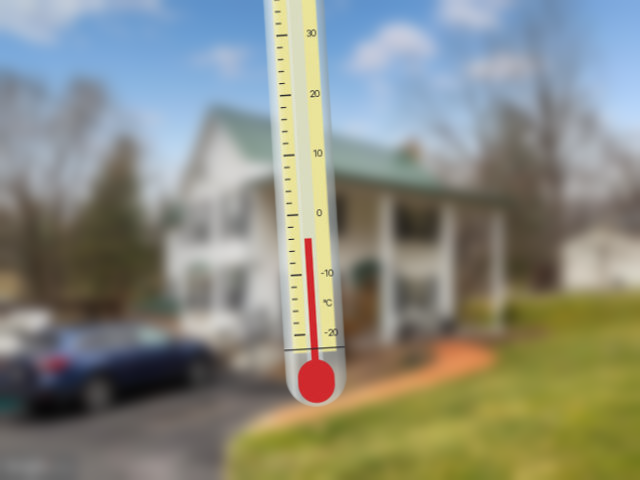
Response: -4 °C
